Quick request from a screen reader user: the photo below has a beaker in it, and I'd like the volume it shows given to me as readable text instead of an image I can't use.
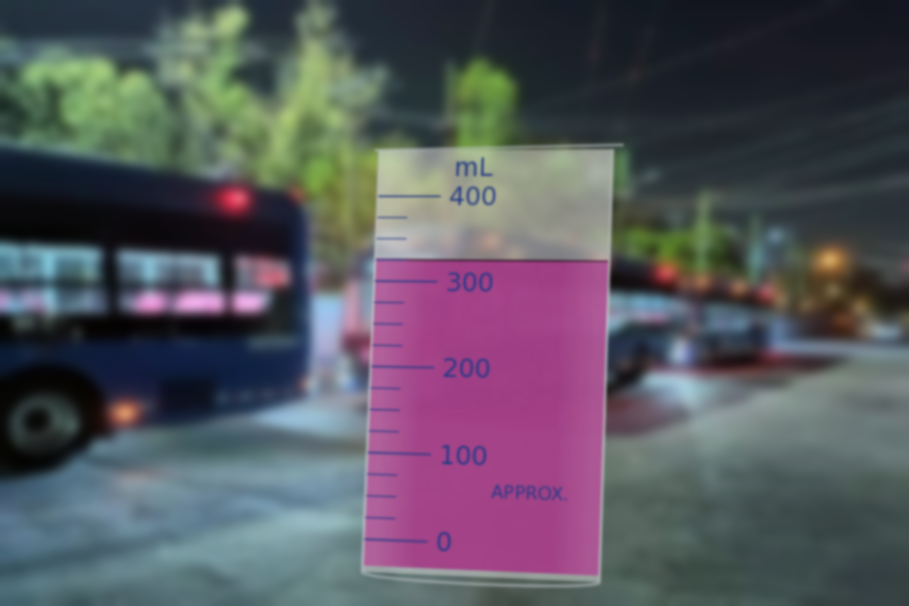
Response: 325 mL
